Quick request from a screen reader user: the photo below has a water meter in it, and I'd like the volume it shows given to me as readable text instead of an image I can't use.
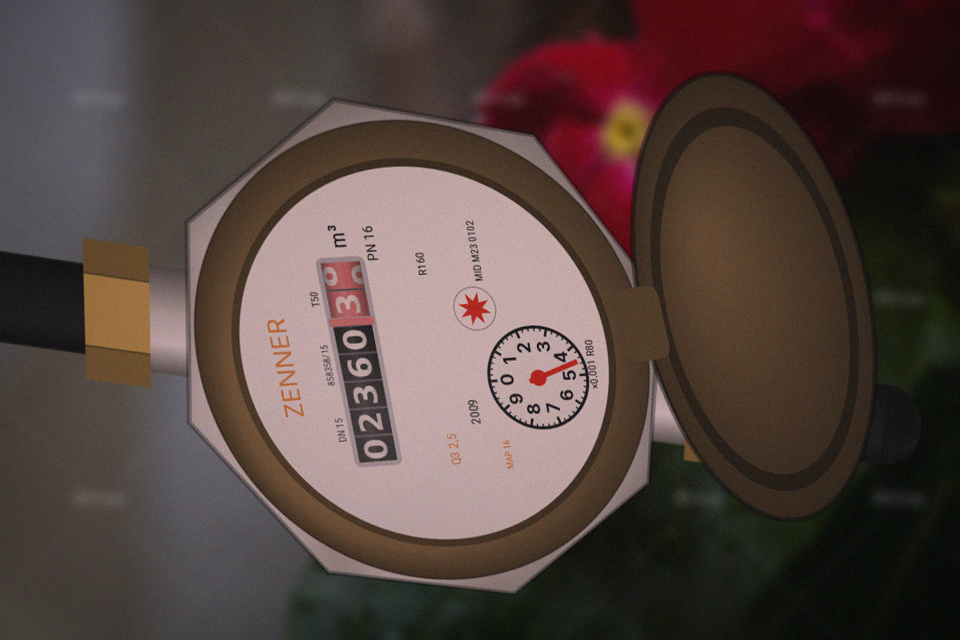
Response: 2360.384 m³
